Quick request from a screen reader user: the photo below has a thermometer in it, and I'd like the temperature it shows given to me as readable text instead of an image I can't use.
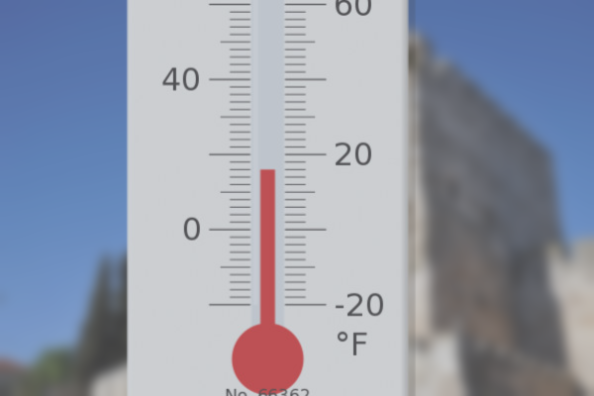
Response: 16 °F
